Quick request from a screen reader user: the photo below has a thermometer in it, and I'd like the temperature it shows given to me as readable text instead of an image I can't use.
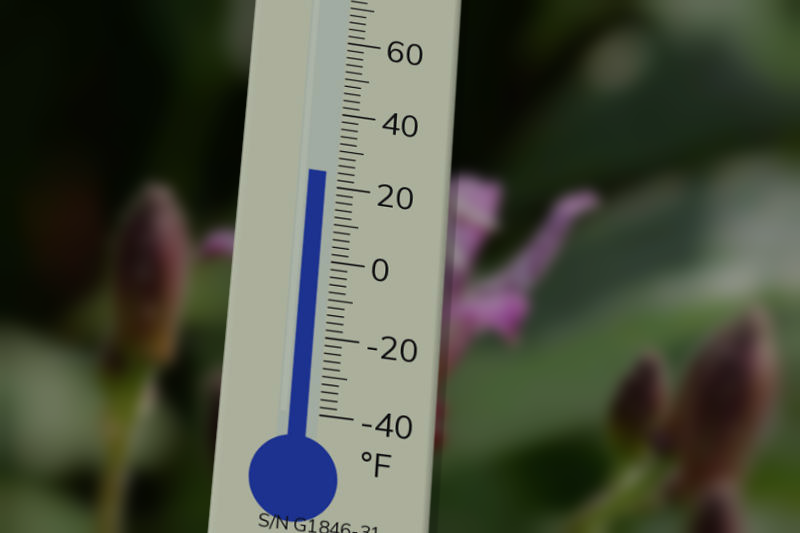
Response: 24 °F
